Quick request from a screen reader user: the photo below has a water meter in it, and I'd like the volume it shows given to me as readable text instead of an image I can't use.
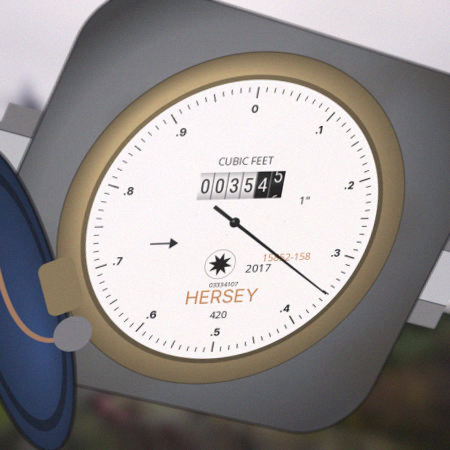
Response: 3545.35 ft³
